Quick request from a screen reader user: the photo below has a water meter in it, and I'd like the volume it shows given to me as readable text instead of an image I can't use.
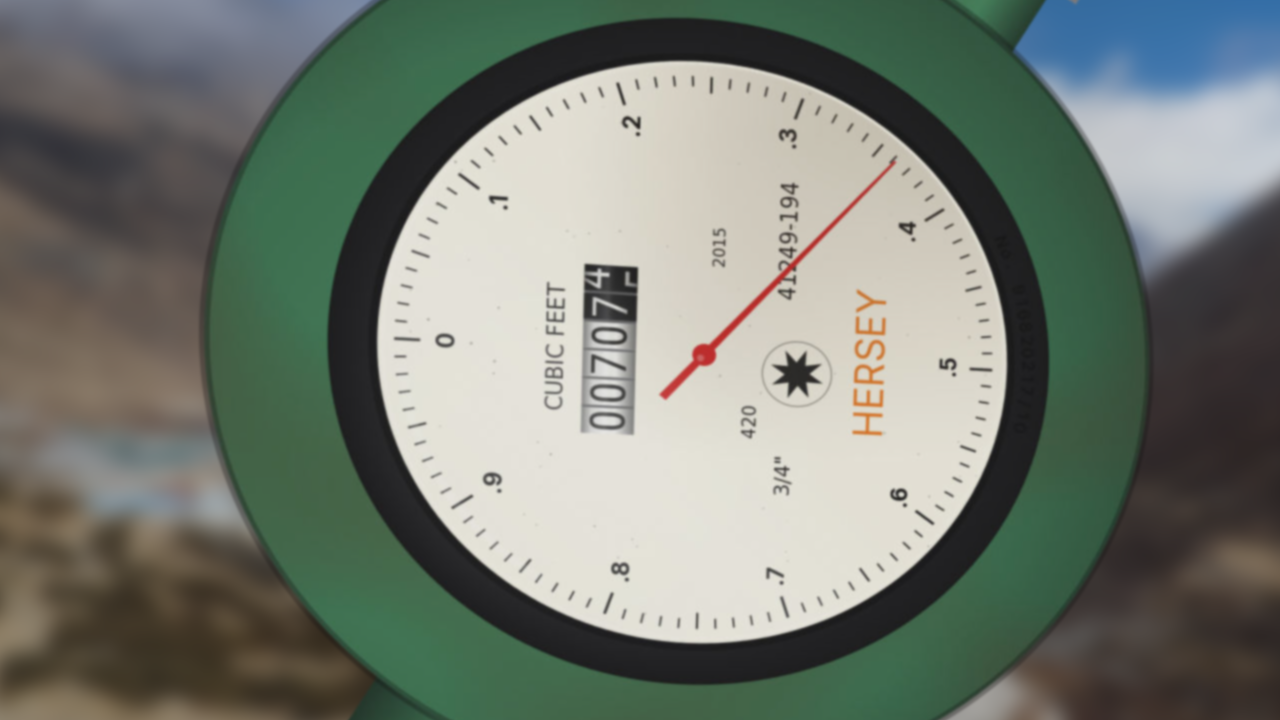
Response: 7074.36 ft³
